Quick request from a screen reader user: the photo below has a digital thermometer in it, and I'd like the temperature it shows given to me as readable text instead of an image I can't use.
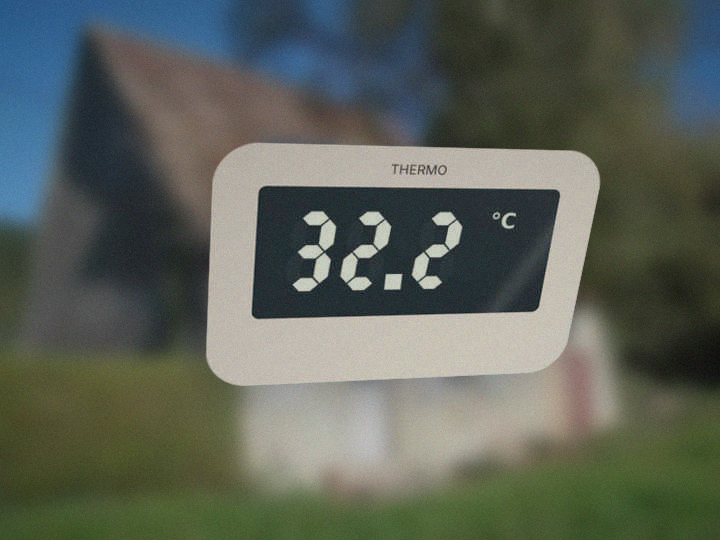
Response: 32.2 °C
